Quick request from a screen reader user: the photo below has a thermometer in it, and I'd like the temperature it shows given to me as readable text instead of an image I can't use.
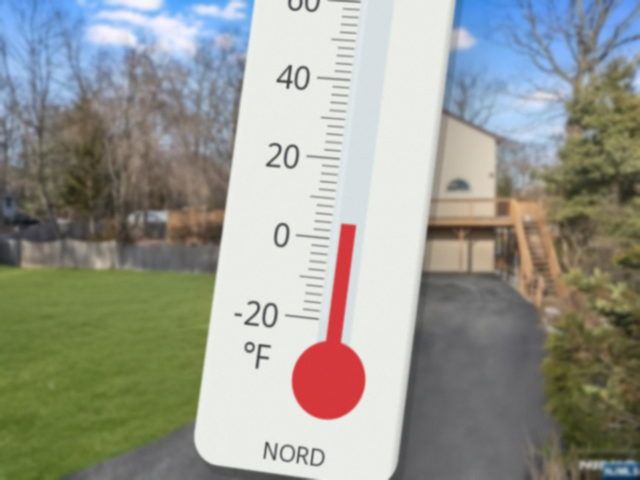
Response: 4 °F
